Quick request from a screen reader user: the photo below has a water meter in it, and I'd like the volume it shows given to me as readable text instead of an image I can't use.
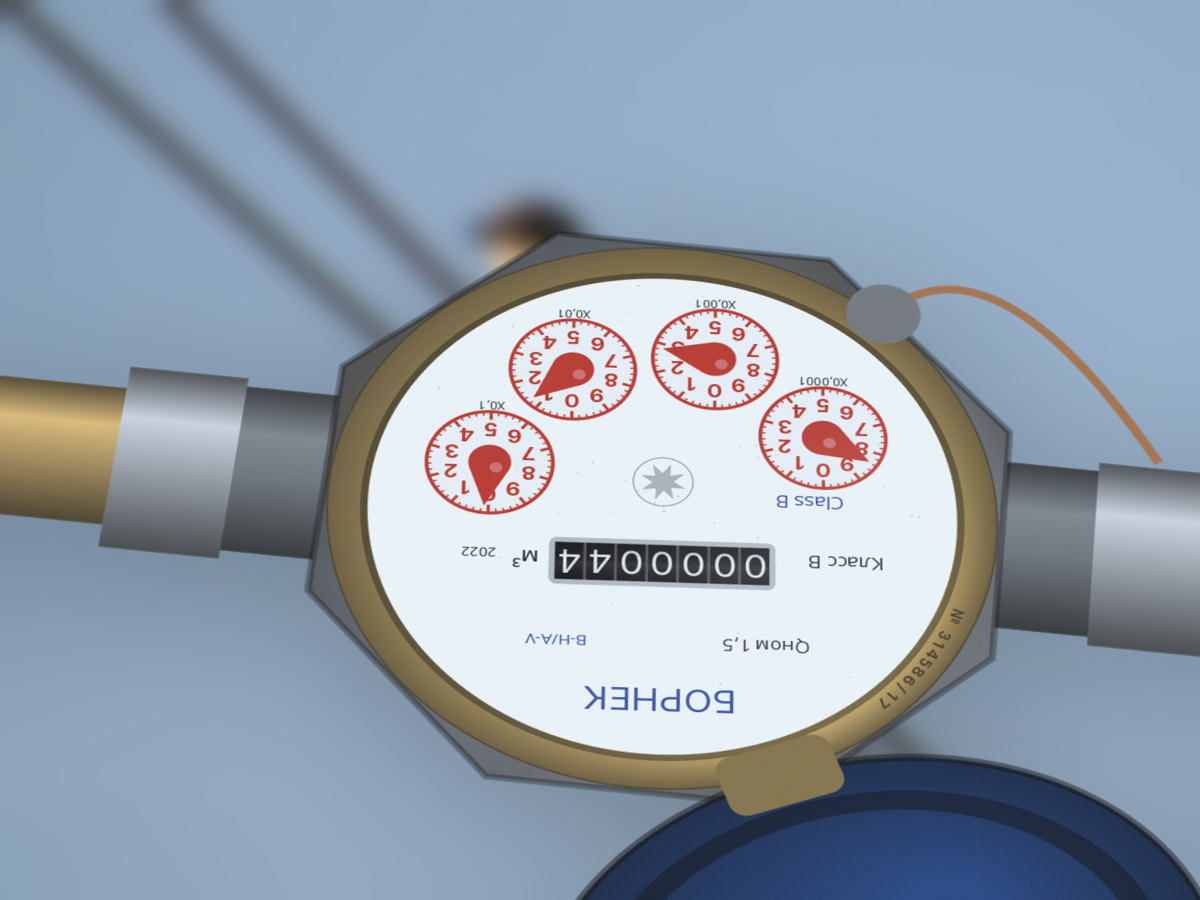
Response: 44.0128 m³
